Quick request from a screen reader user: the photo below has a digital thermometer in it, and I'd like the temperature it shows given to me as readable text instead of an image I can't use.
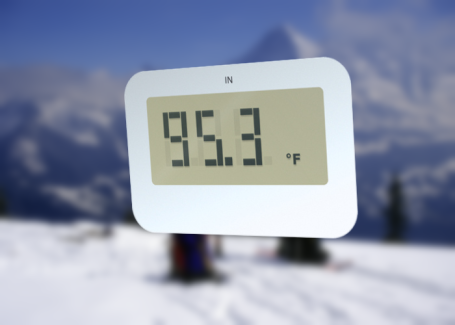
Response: 95.3 °F
